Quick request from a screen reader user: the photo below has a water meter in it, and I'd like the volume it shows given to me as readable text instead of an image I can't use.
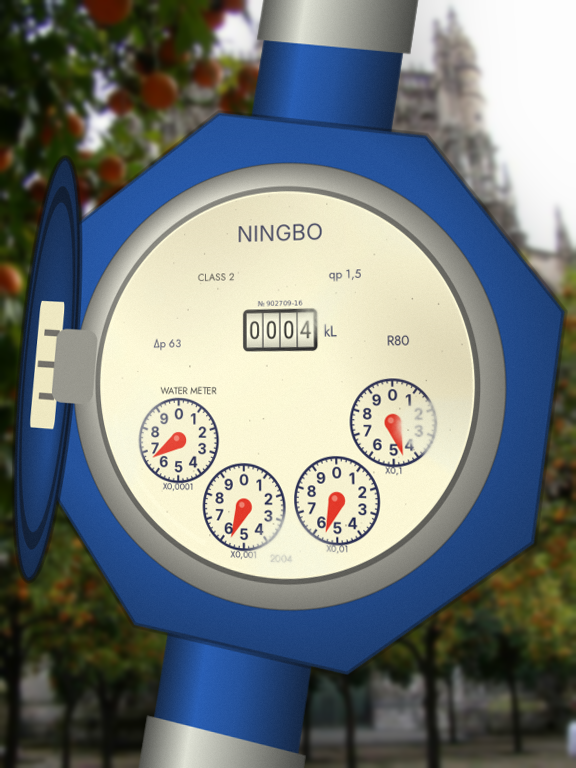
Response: 4.4556 kL
